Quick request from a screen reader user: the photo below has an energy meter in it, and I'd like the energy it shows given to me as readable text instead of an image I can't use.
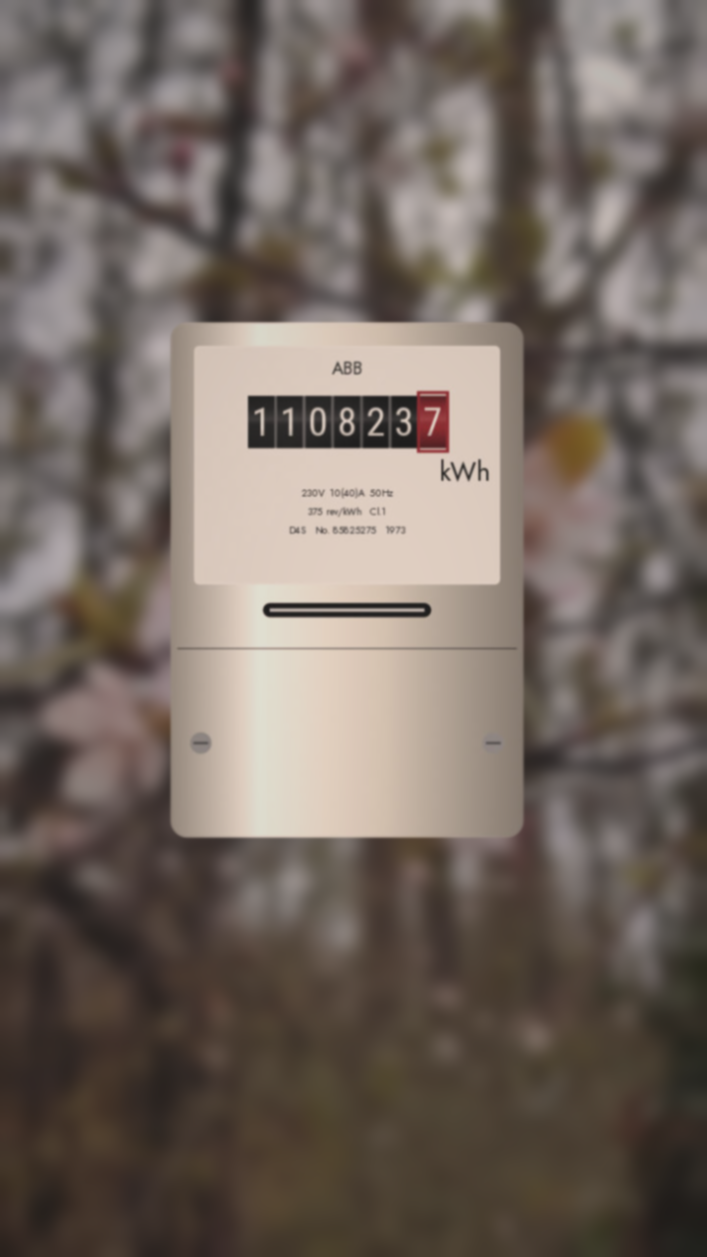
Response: 110823.7 kWh
